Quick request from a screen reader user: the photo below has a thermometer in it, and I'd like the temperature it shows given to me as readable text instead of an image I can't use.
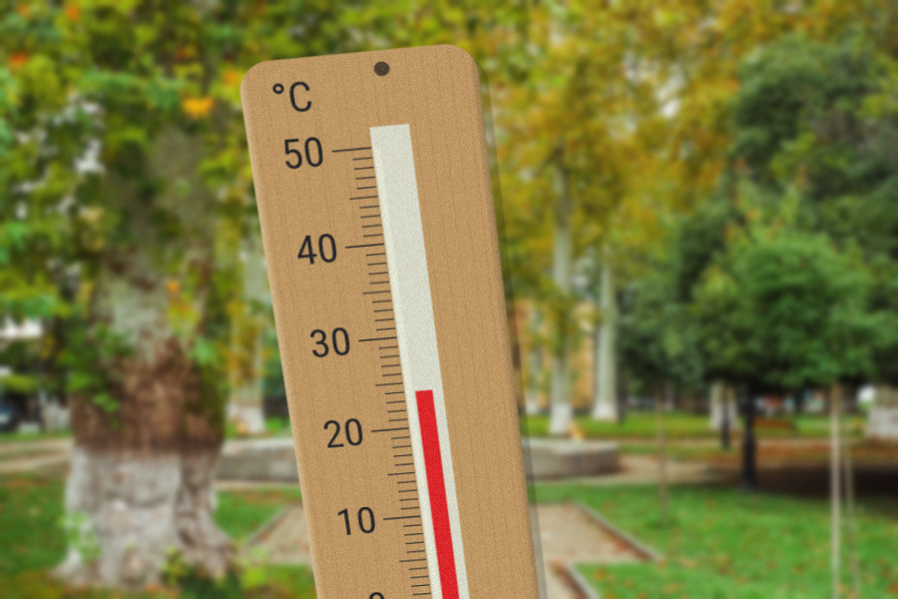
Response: 24 °C
